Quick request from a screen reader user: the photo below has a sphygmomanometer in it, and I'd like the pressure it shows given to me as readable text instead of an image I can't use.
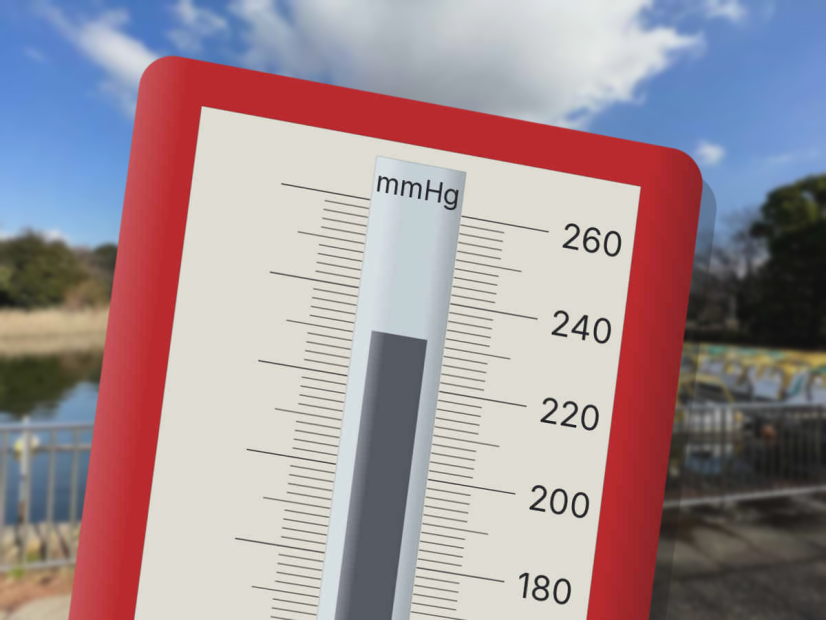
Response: 231 mmHg
